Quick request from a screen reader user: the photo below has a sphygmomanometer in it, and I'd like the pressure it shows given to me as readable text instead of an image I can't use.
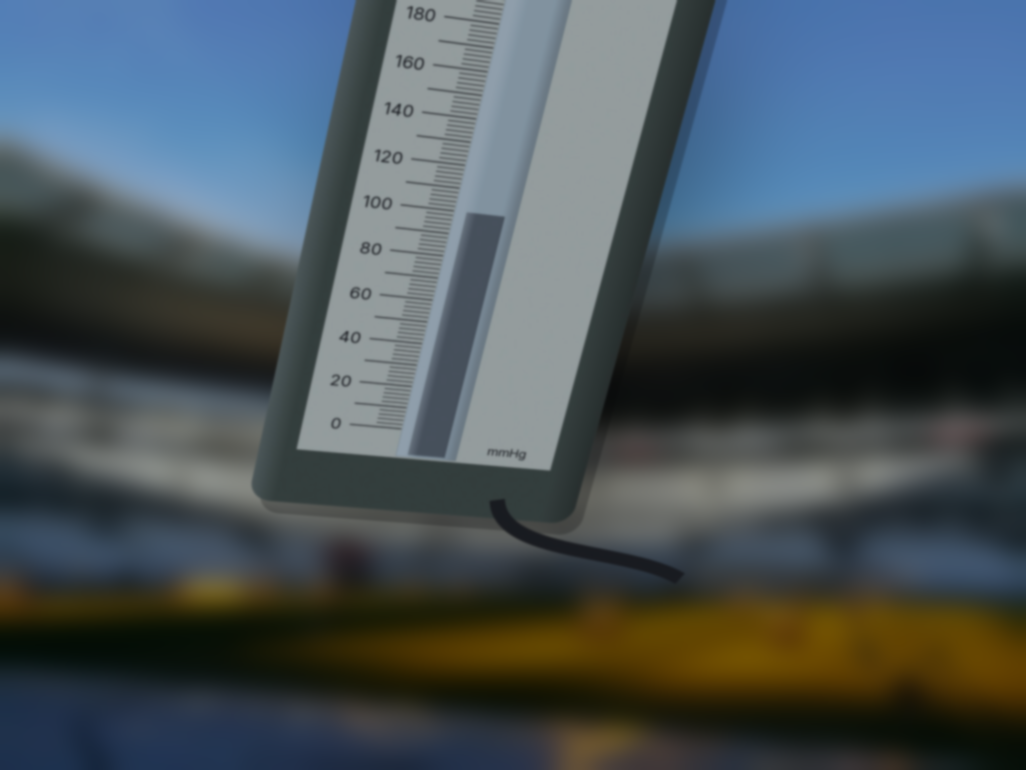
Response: 100 mmHg
